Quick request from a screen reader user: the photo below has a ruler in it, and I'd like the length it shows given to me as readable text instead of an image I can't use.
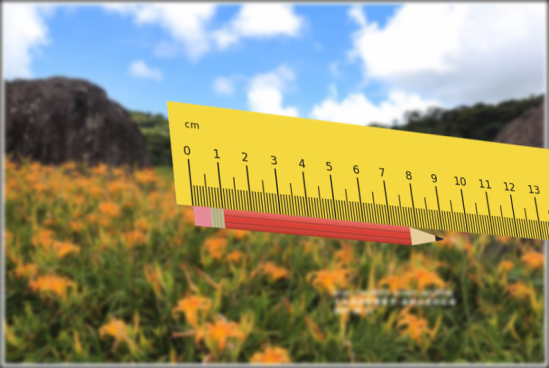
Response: 9 cm
